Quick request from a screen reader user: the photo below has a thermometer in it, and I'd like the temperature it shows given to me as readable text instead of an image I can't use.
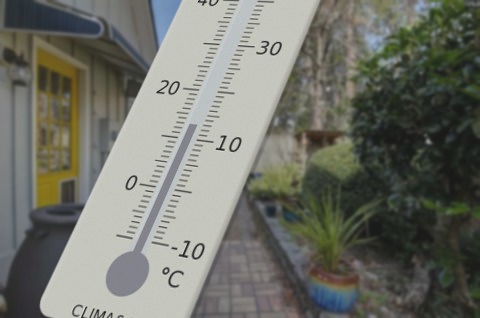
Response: 13 °C
